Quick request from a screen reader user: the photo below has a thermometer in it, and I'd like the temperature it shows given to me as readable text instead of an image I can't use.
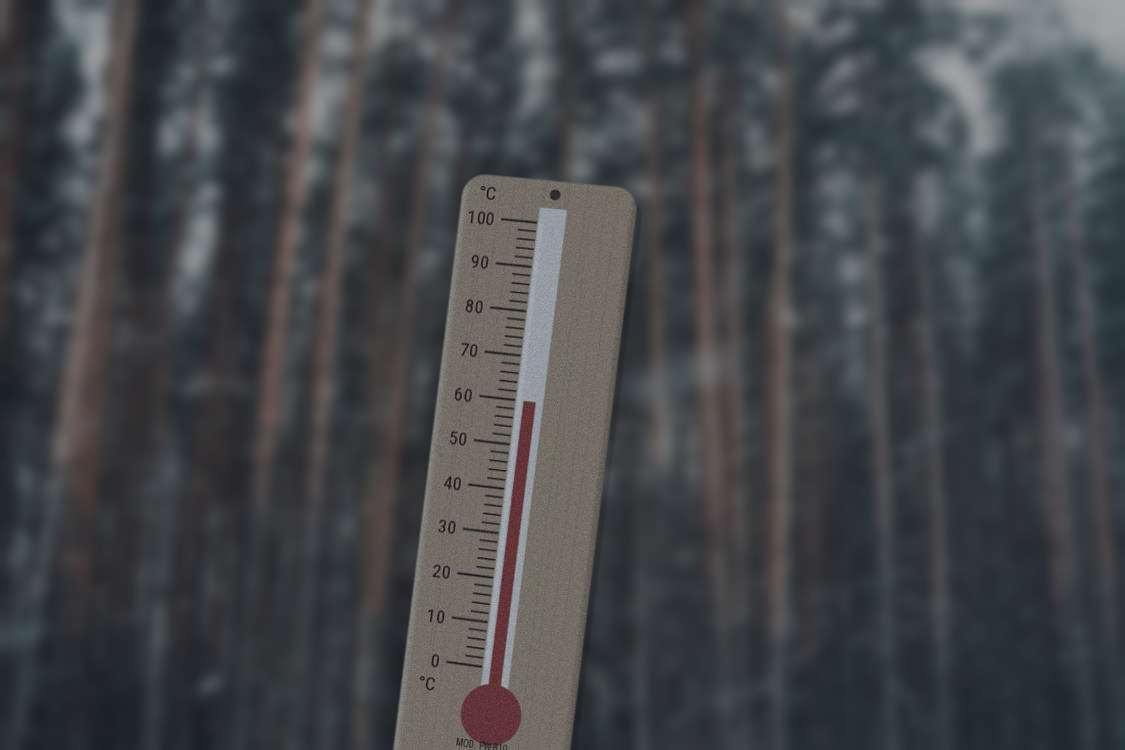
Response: 60 °C
